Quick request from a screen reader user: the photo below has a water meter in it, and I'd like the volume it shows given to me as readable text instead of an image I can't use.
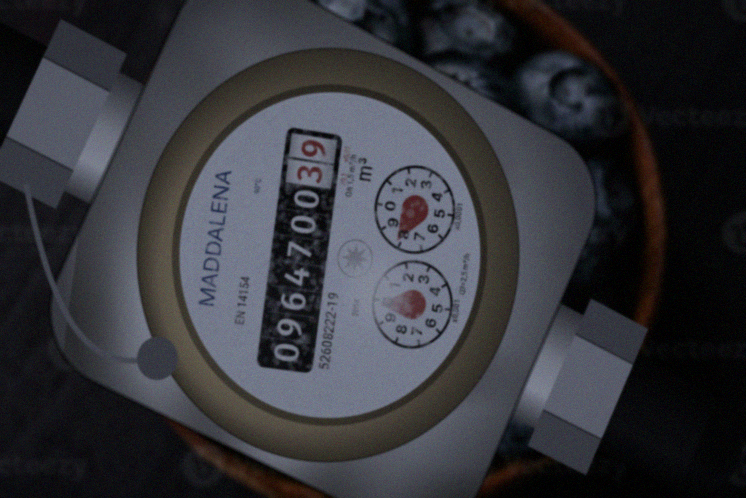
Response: 964700.3898 m³
